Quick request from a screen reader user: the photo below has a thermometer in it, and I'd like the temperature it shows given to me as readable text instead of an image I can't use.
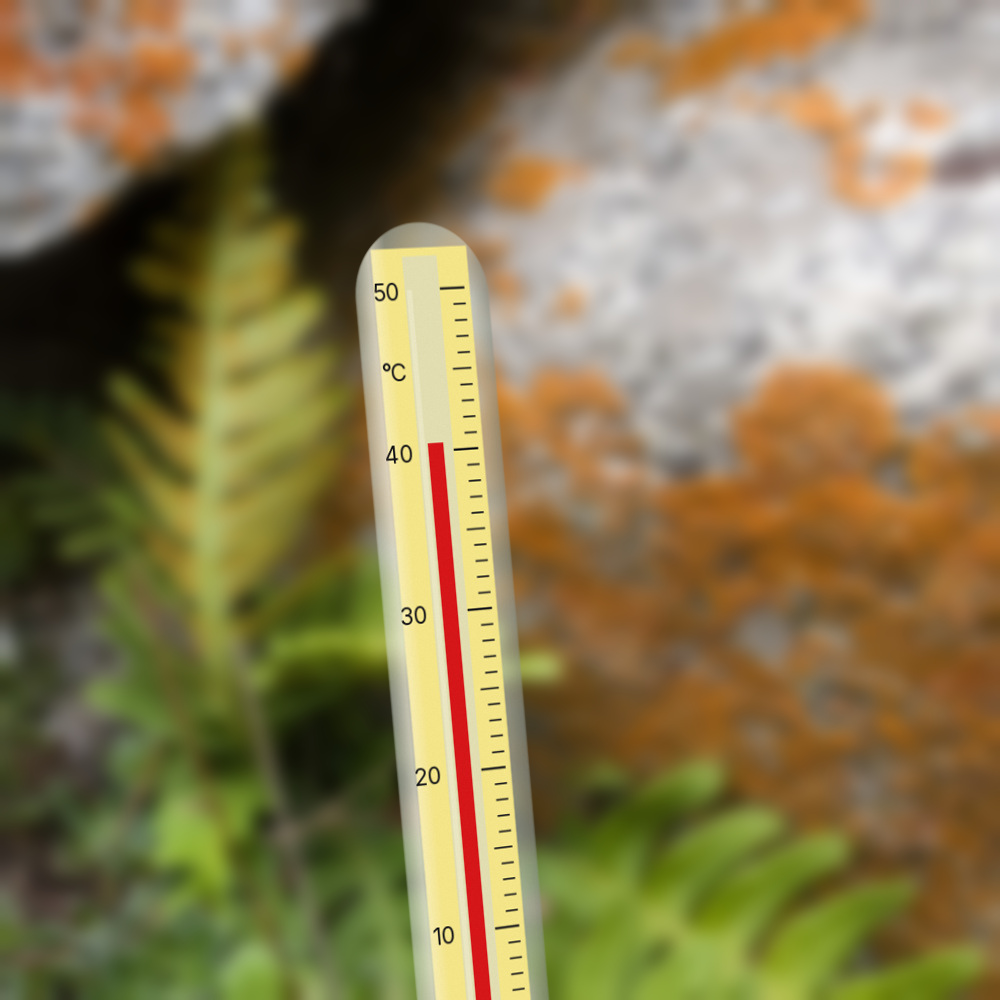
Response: 40.5 °C
